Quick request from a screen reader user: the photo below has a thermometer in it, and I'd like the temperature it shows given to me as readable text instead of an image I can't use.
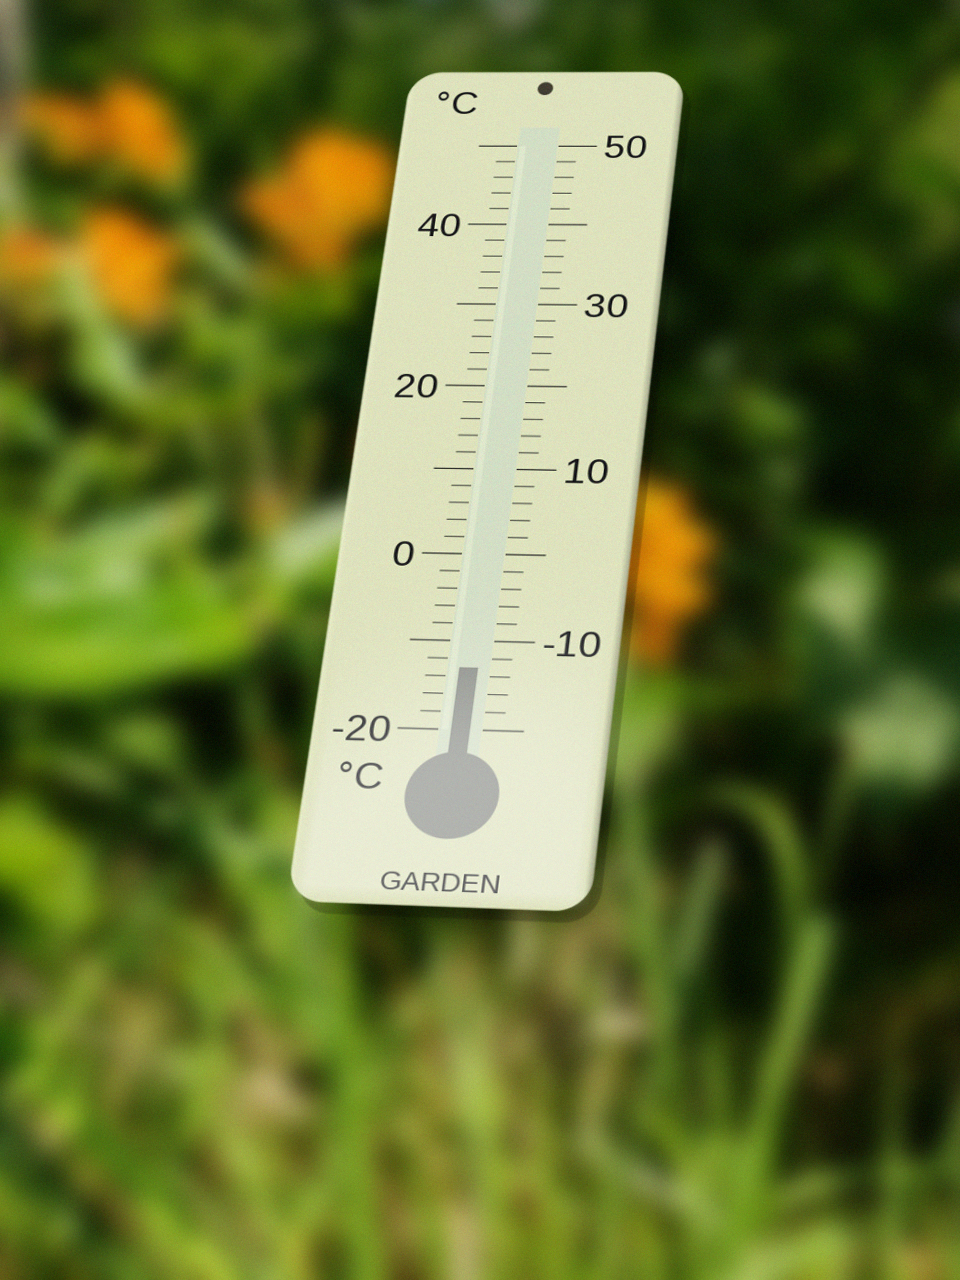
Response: -13 °C
